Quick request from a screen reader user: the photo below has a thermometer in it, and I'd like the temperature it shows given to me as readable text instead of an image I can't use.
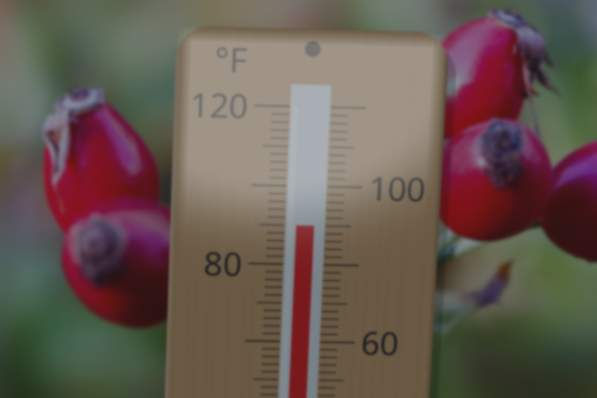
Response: 90 °F
